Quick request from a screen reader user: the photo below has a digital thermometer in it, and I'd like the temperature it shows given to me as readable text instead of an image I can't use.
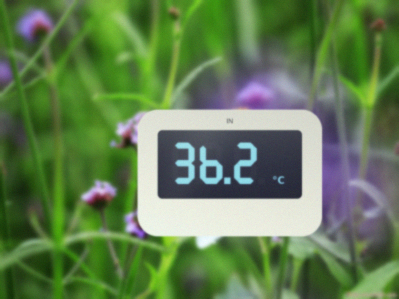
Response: 36.2 °C
